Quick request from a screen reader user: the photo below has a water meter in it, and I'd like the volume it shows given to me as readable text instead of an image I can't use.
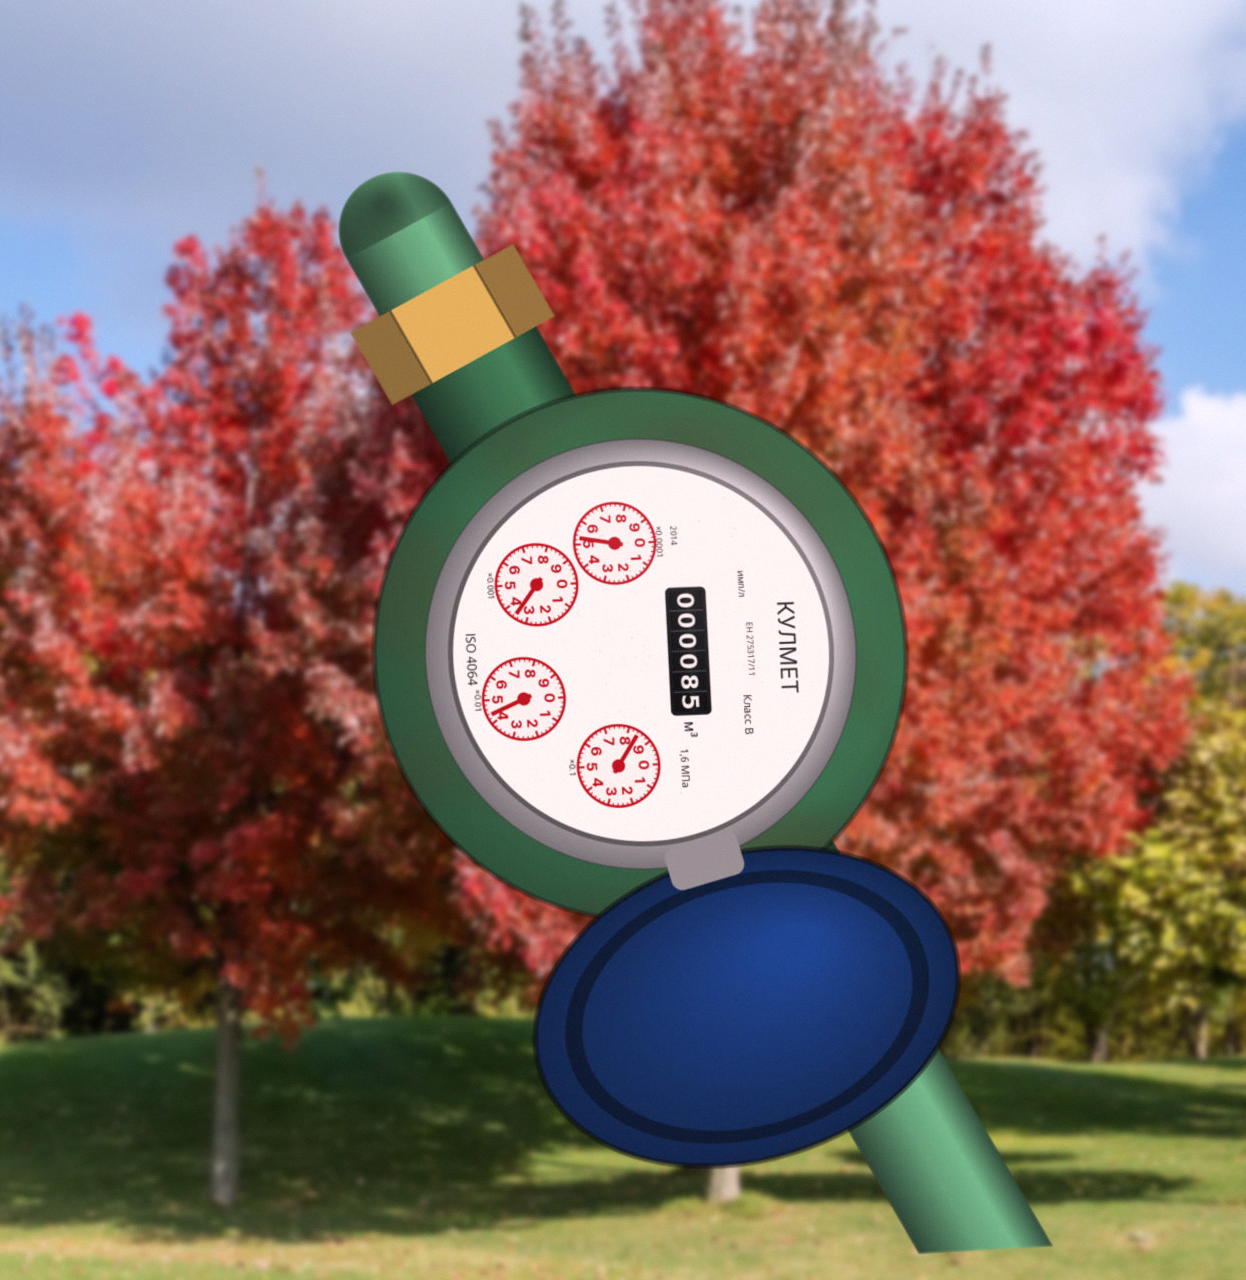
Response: 85.8435 m³
